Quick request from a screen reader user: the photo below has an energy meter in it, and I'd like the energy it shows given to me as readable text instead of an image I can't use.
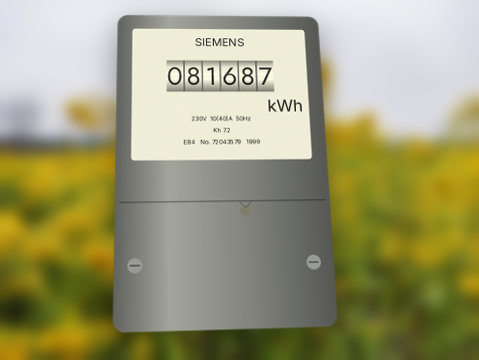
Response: 81687 kWh
